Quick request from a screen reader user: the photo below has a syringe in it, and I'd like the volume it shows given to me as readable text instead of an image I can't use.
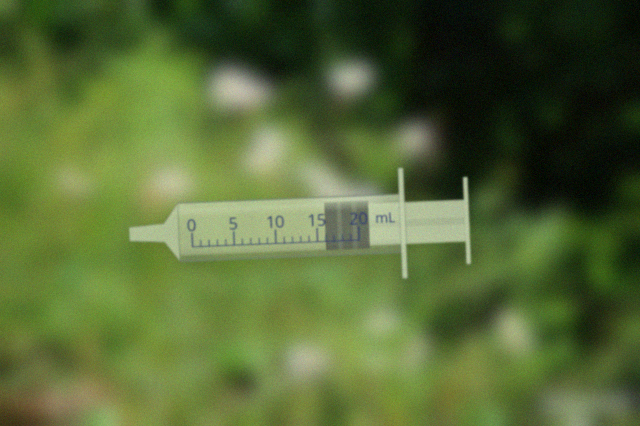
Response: 16 mL
